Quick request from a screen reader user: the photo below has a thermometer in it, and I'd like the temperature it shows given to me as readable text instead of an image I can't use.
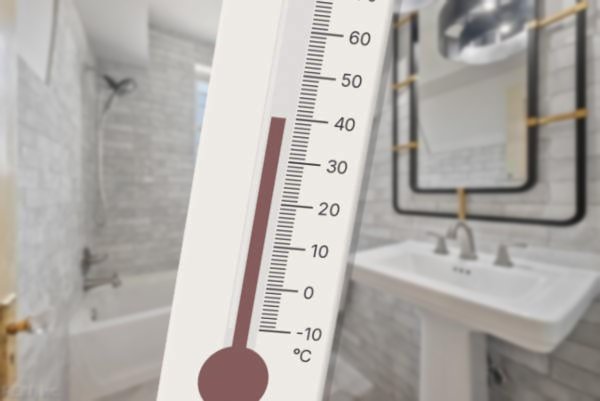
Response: 40 °C
